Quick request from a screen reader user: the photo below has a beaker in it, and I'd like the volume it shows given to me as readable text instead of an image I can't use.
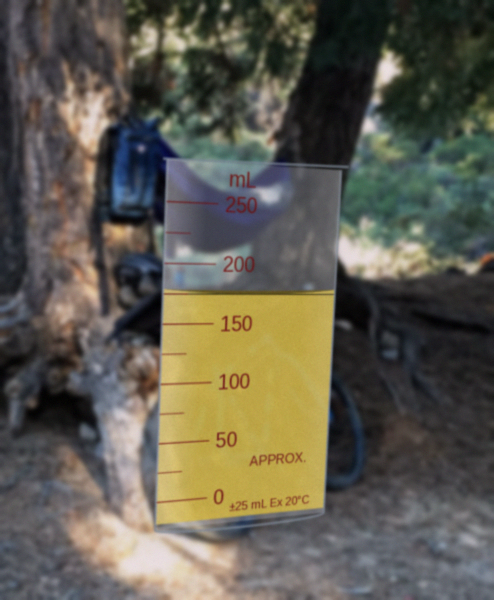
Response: 175 mL
